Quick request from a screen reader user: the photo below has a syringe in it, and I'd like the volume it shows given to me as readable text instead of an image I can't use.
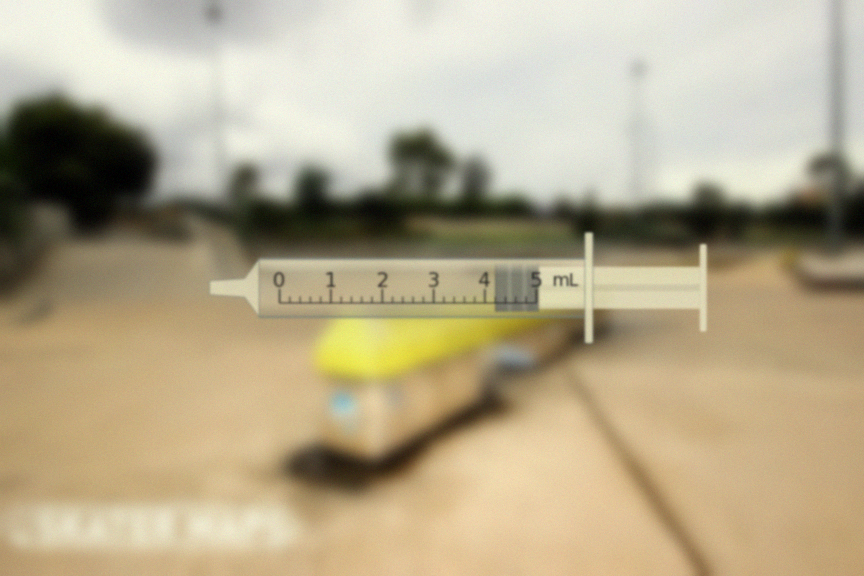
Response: 4.2 mL
